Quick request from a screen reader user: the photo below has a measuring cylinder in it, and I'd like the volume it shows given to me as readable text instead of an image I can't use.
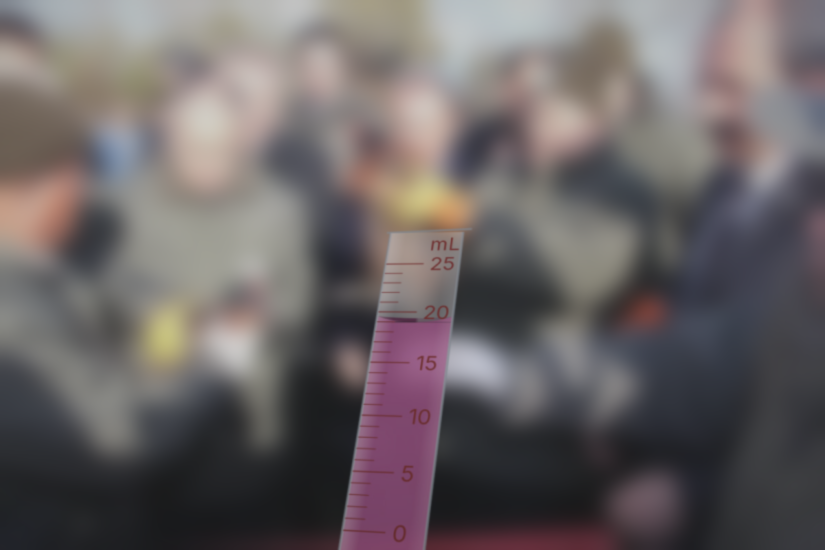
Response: 19 mL
